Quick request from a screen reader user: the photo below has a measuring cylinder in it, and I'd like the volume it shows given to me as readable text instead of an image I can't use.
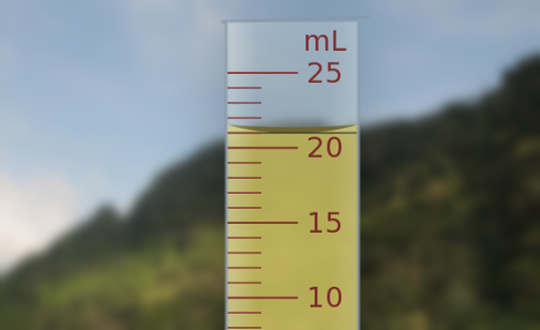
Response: 21 mL
